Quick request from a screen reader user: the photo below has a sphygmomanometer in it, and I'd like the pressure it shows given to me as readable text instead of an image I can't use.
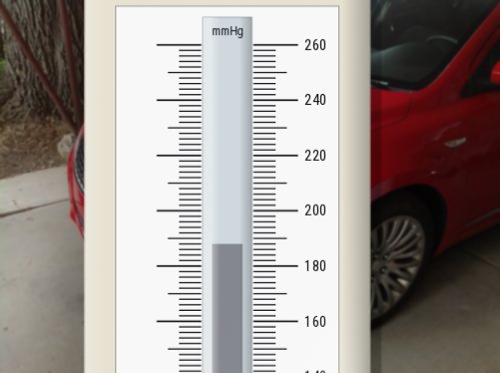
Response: 188 mmHg
